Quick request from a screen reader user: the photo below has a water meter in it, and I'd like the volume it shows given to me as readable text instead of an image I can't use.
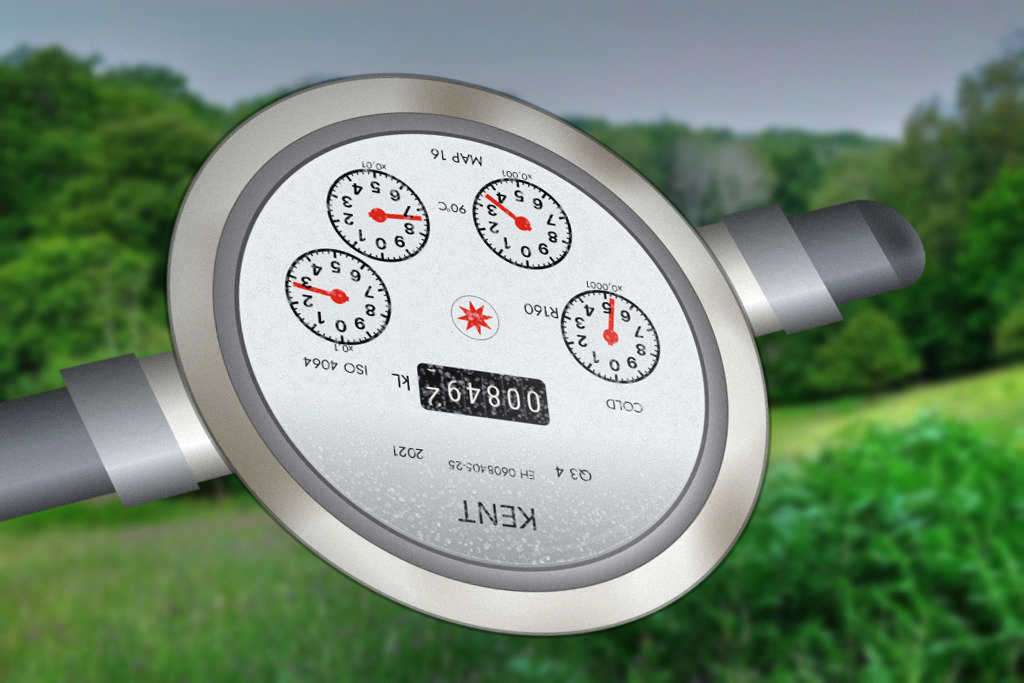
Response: 8492.2735 kL
